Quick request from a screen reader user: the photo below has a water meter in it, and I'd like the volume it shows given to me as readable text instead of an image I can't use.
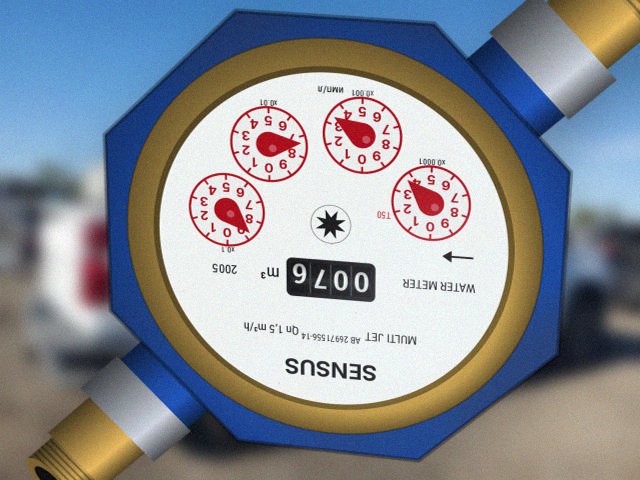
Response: 75.8733 m³
